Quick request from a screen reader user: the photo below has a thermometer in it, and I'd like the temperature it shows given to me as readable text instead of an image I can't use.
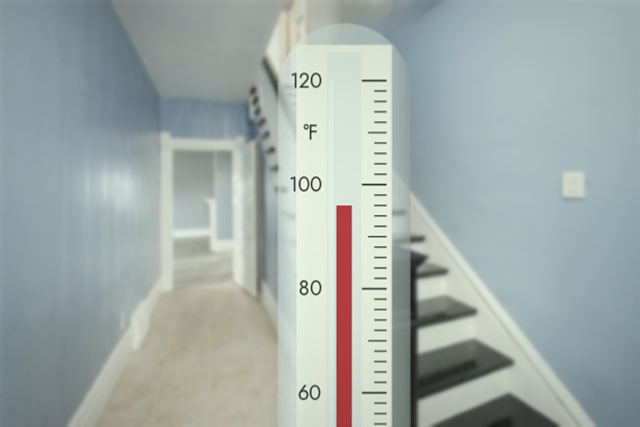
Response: 96 °F
